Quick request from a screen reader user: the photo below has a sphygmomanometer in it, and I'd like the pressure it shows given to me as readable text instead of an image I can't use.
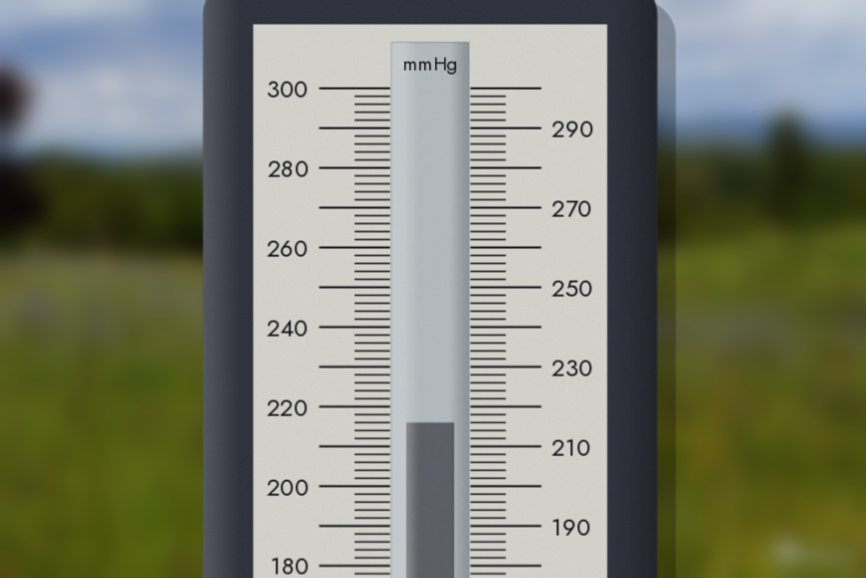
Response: 216 mmHg
